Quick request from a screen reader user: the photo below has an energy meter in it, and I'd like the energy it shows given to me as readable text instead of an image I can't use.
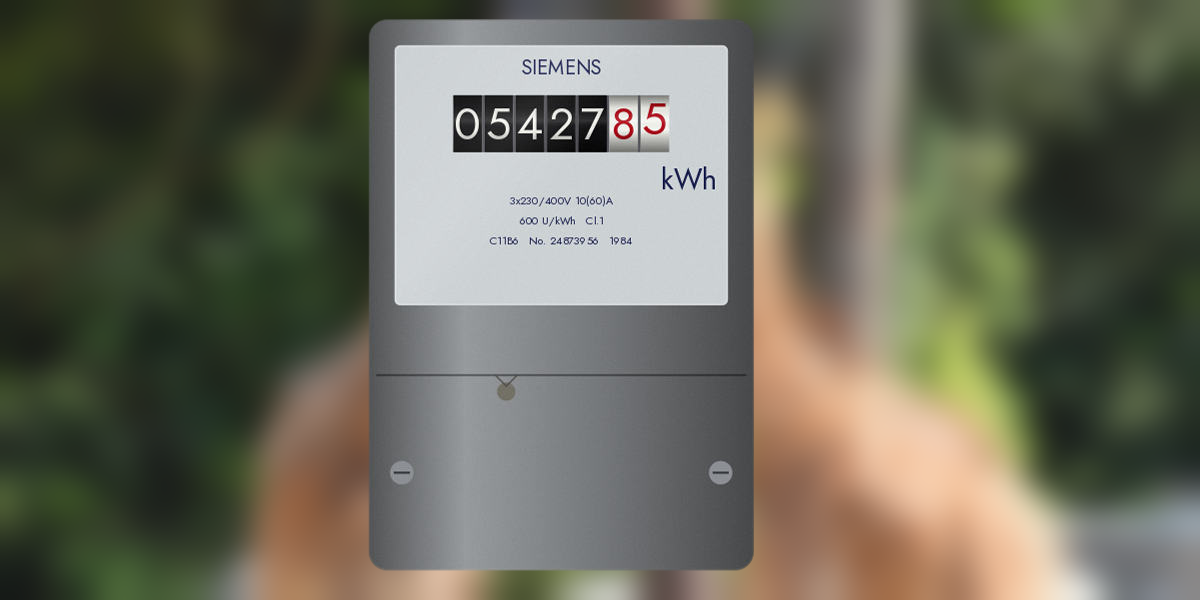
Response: 5427.85 kWh
